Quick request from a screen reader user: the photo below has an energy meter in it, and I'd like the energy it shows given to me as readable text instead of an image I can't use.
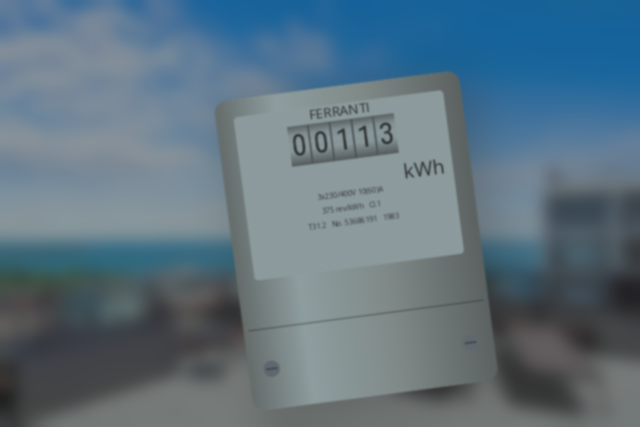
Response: 113 kWh
